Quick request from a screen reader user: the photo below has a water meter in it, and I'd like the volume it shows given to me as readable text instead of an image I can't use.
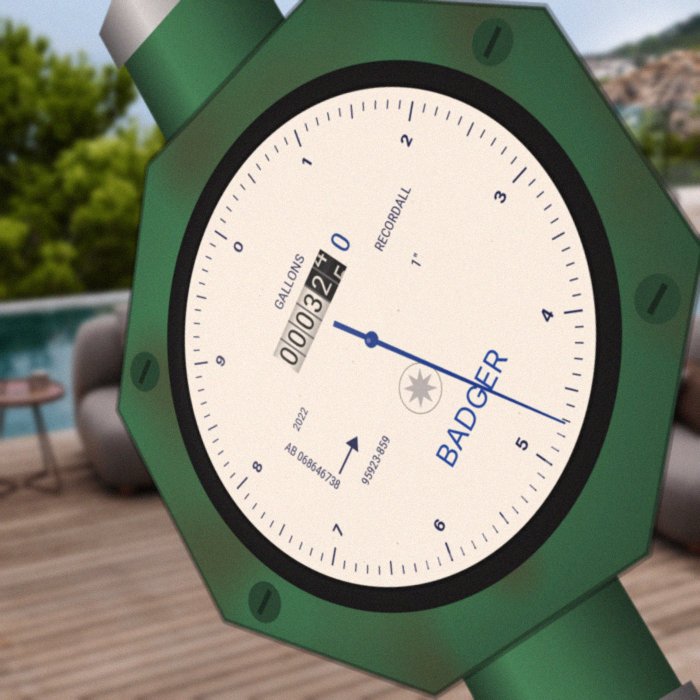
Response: 3244.7 gal
